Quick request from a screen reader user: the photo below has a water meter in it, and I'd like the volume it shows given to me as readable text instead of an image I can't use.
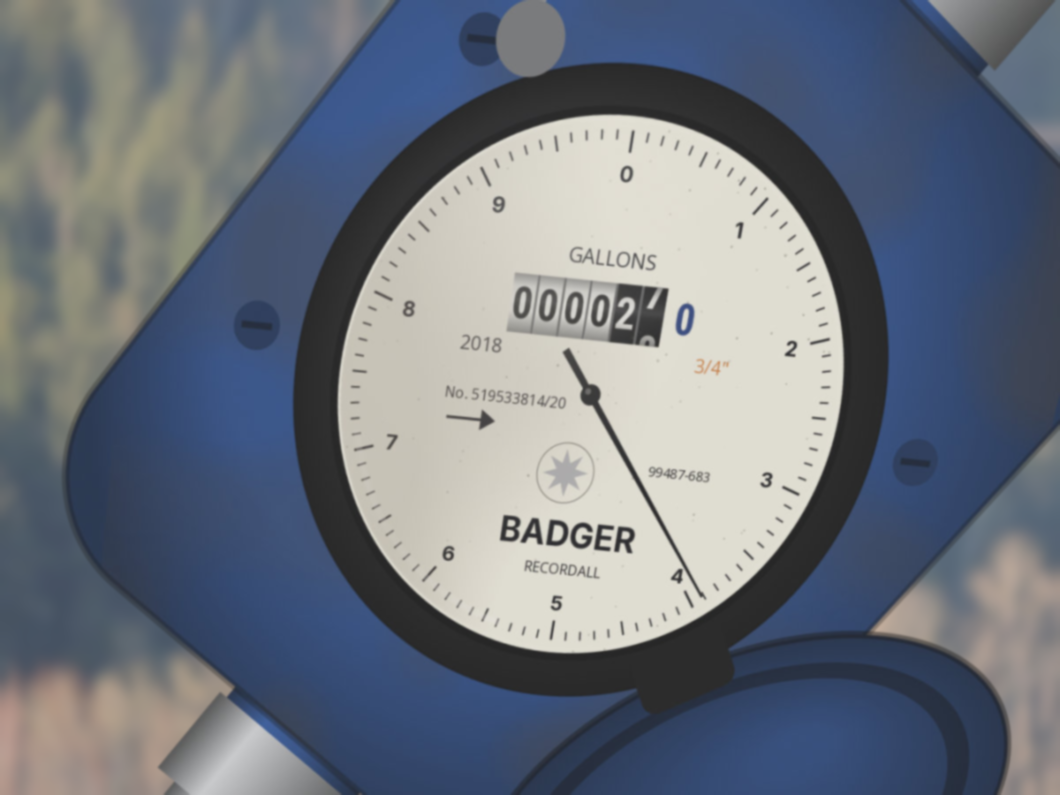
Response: 273.9 gal
